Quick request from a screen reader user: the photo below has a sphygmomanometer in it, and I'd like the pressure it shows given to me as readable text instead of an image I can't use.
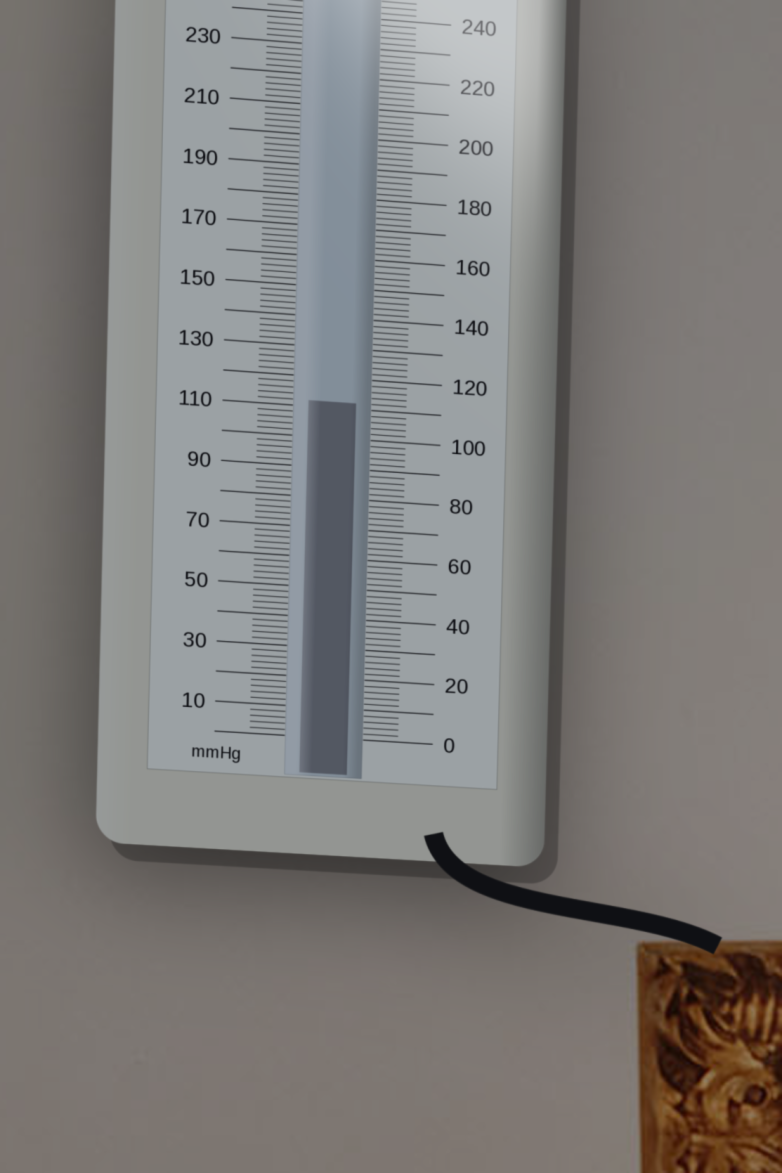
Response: 112 mmHg
